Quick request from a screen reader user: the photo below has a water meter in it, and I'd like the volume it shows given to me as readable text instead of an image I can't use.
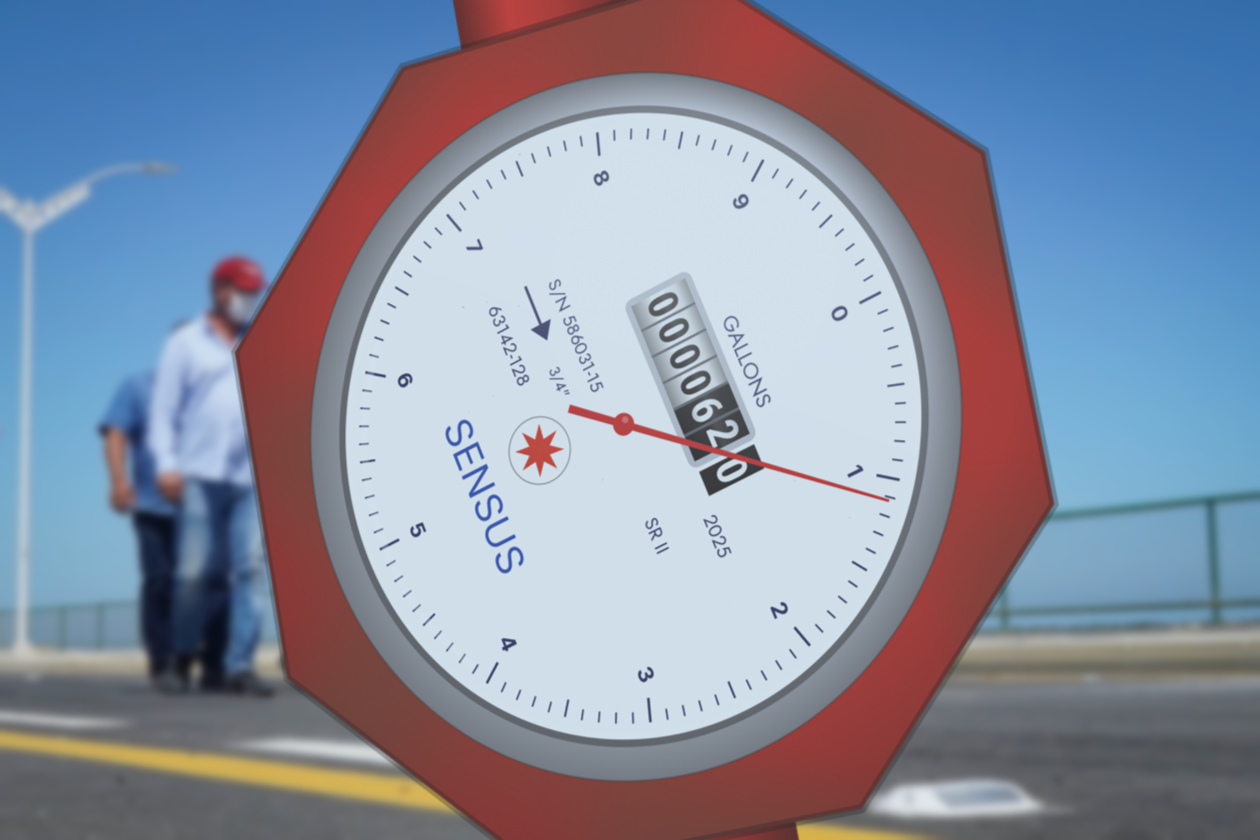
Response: 621.1 gal
